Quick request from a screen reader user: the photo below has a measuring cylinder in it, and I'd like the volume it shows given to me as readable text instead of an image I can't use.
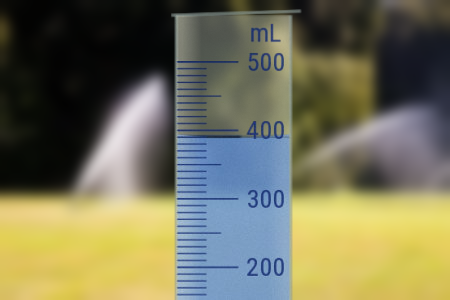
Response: 390 mL
